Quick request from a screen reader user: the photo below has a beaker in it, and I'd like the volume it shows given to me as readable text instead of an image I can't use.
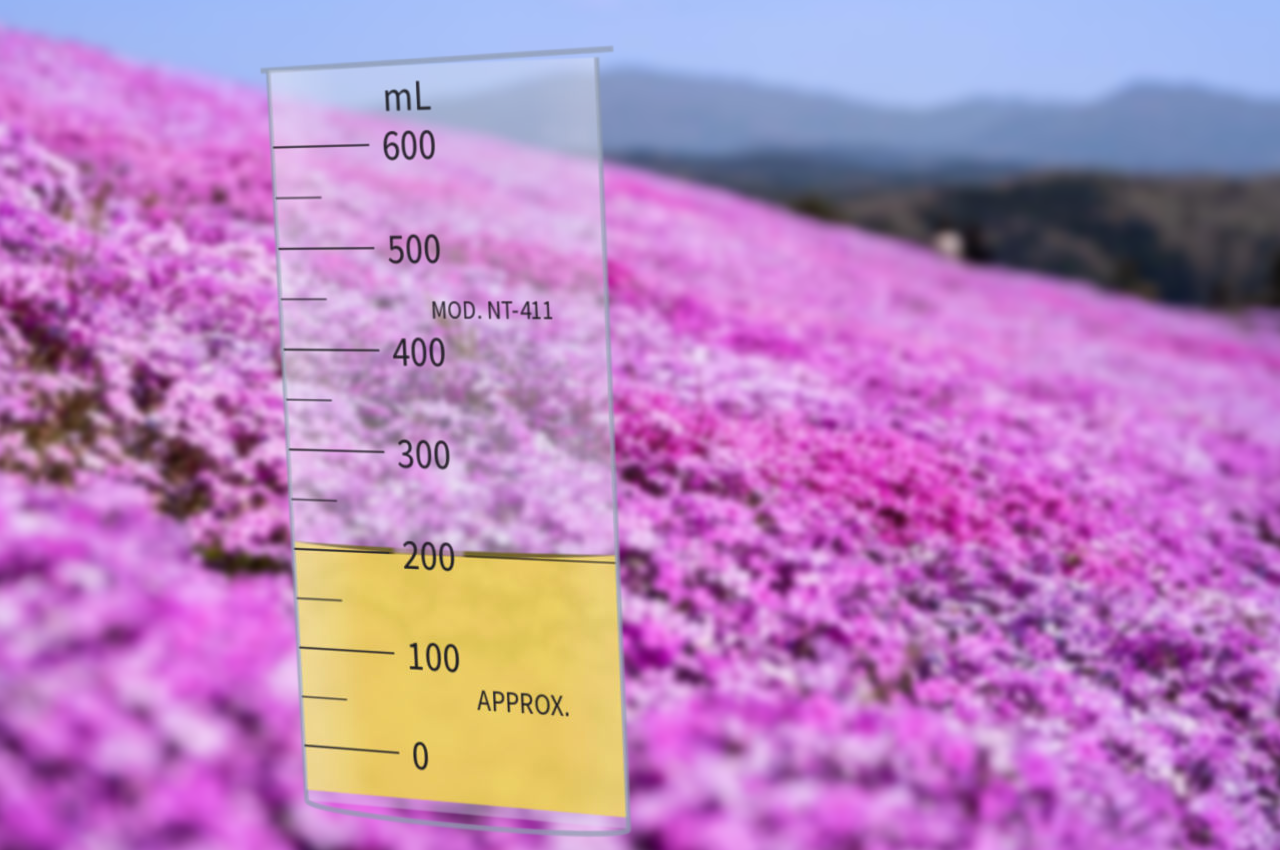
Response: 200 mL
